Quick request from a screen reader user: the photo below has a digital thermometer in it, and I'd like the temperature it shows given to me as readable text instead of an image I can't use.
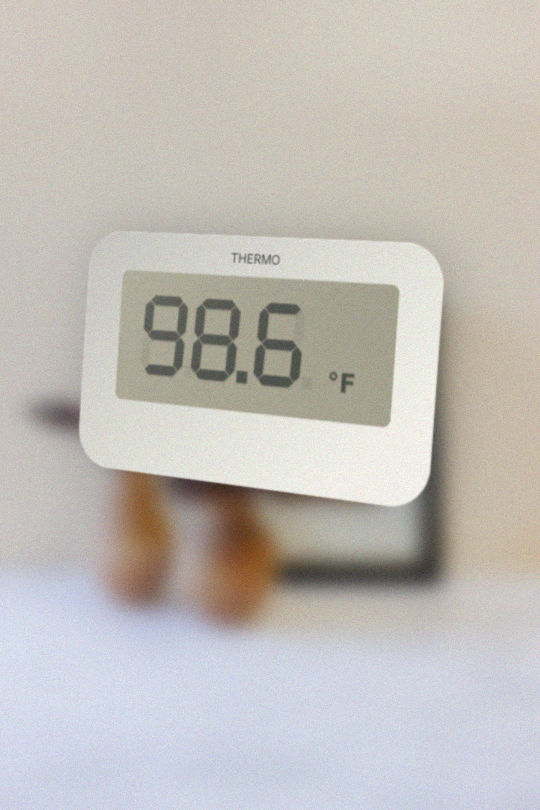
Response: 98.6 °F
